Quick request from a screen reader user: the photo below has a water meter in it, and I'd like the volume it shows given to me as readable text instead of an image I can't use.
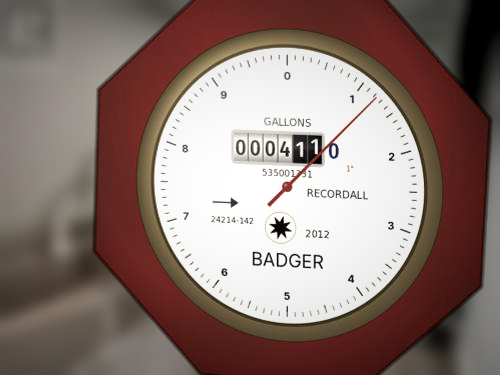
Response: 4111.2 gal
